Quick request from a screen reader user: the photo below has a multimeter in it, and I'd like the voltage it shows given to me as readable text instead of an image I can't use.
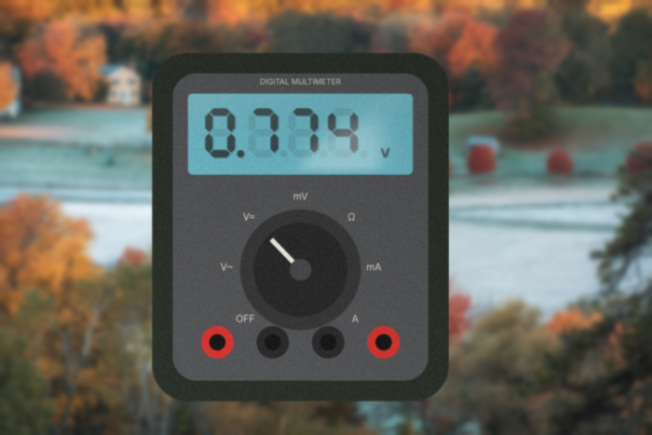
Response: 0.774 V
